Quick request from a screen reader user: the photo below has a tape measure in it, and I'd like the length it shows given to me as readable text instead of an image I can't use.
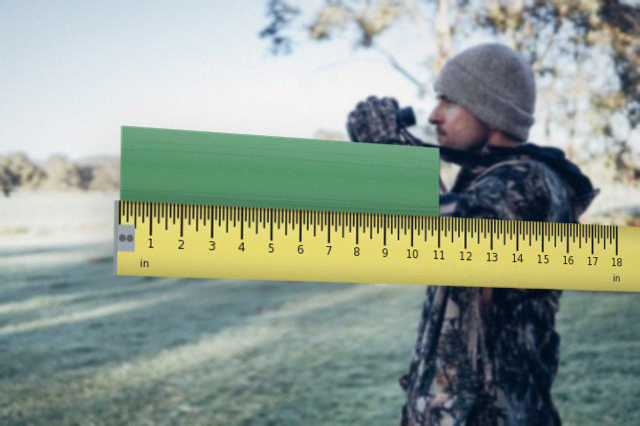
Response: 11 in
